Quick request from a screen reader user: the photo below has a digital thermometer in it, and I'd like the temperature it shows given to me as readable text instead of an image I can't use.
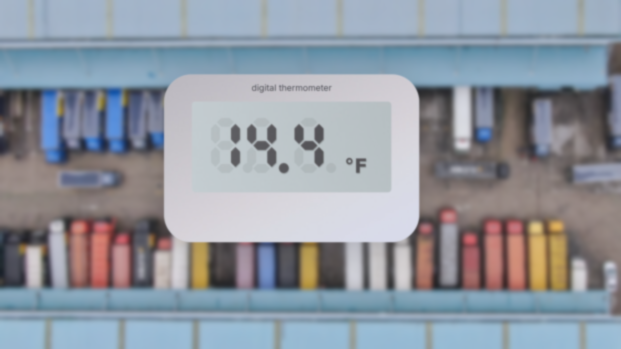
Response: 14.4 °F
